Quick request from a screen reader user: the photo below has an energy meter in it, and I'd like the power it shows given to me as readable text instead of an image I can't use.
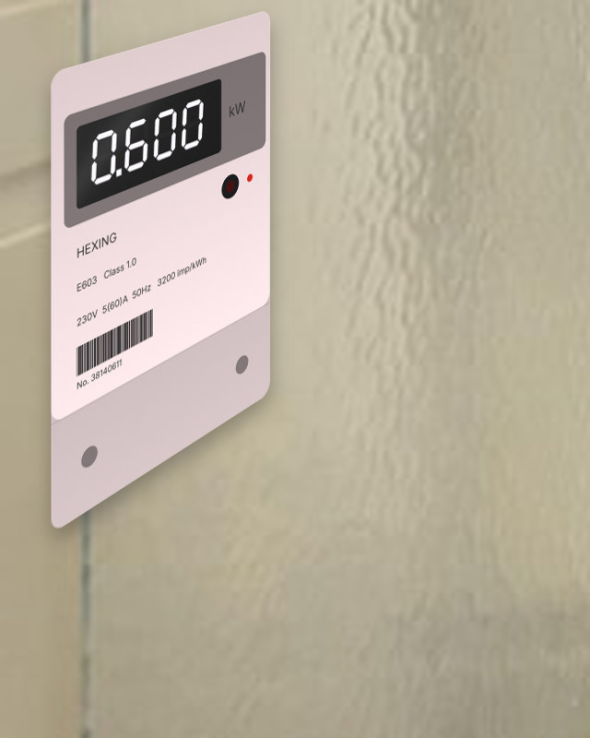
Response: 0.600 kW
